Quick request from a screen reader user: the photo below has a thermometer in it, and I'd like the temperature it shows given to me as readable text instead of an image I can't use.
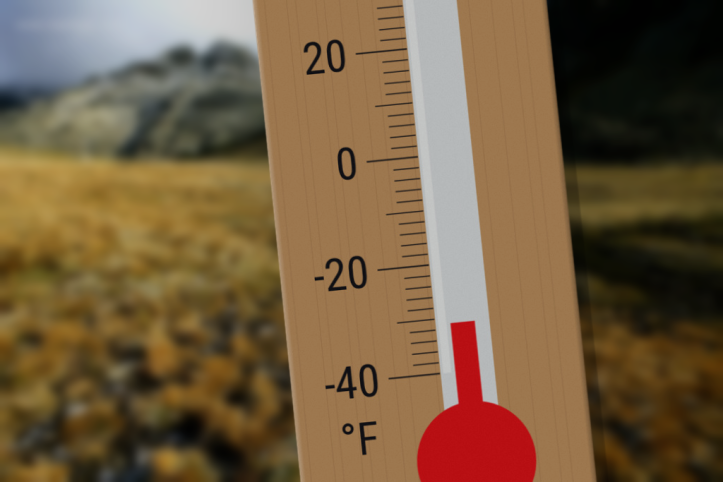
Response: -31 °F
